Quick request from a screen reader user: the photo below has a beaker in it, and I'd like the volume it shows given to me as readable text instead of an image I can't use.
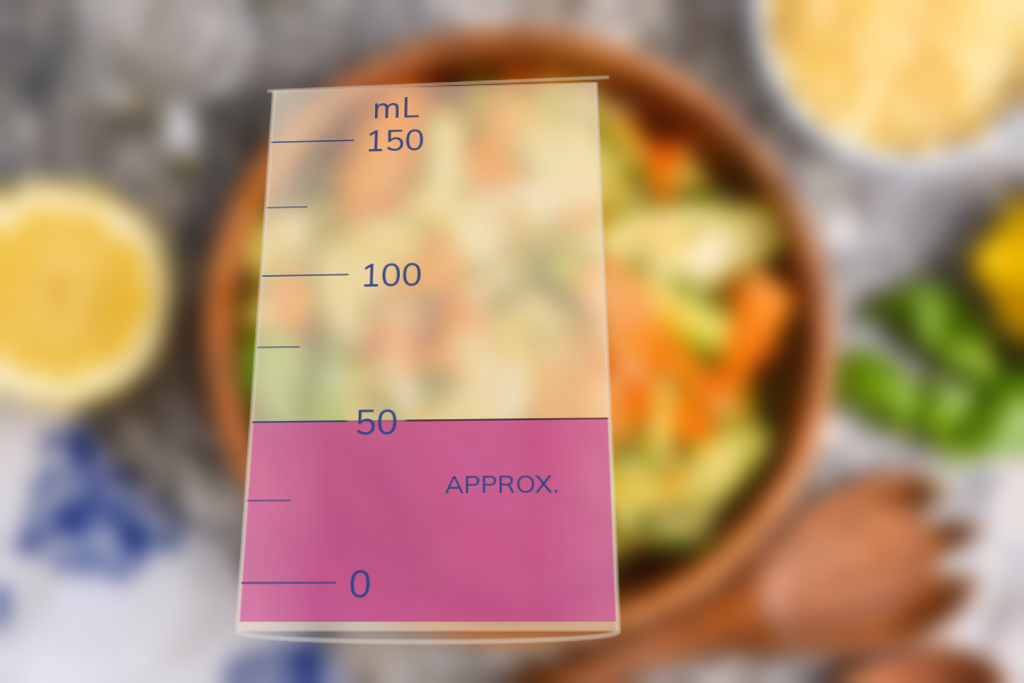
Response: 50 mL
